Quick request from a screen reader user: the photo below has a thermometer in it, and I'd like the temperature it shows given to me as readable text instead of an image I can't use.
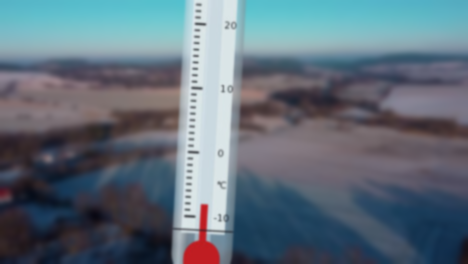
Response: -8 °C
